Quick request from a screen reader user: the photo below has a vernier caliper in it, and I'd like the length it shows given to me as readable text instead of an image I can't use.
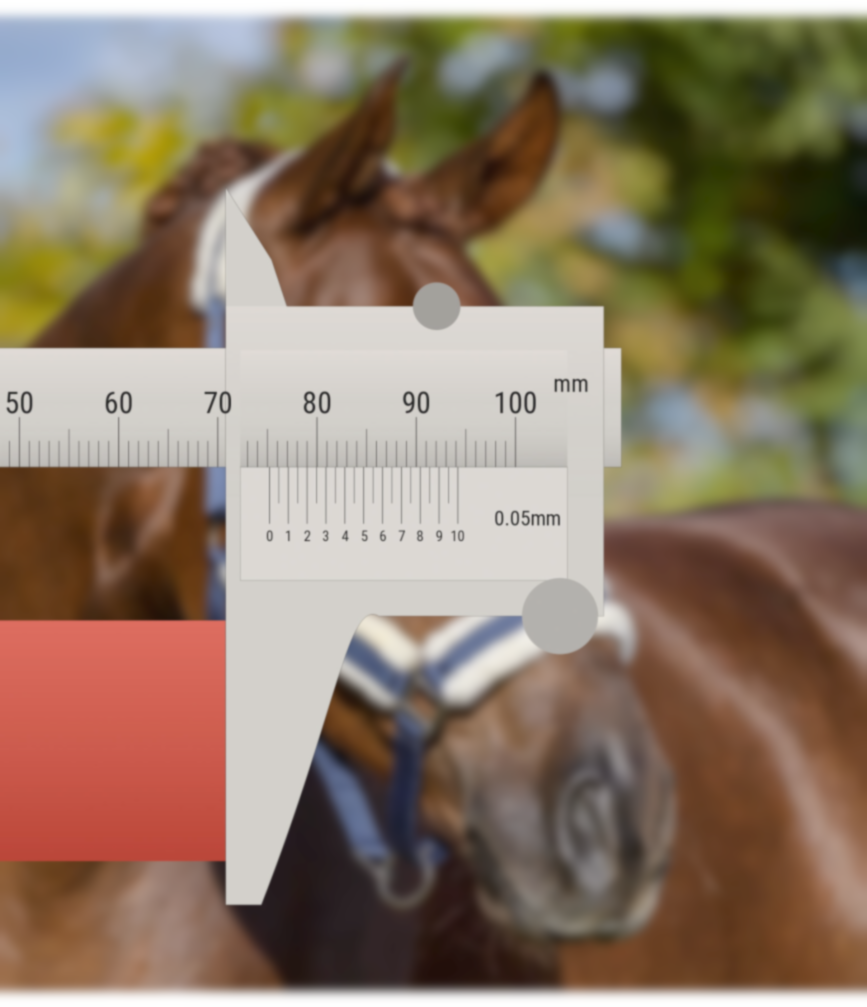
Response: 75.2 mm
